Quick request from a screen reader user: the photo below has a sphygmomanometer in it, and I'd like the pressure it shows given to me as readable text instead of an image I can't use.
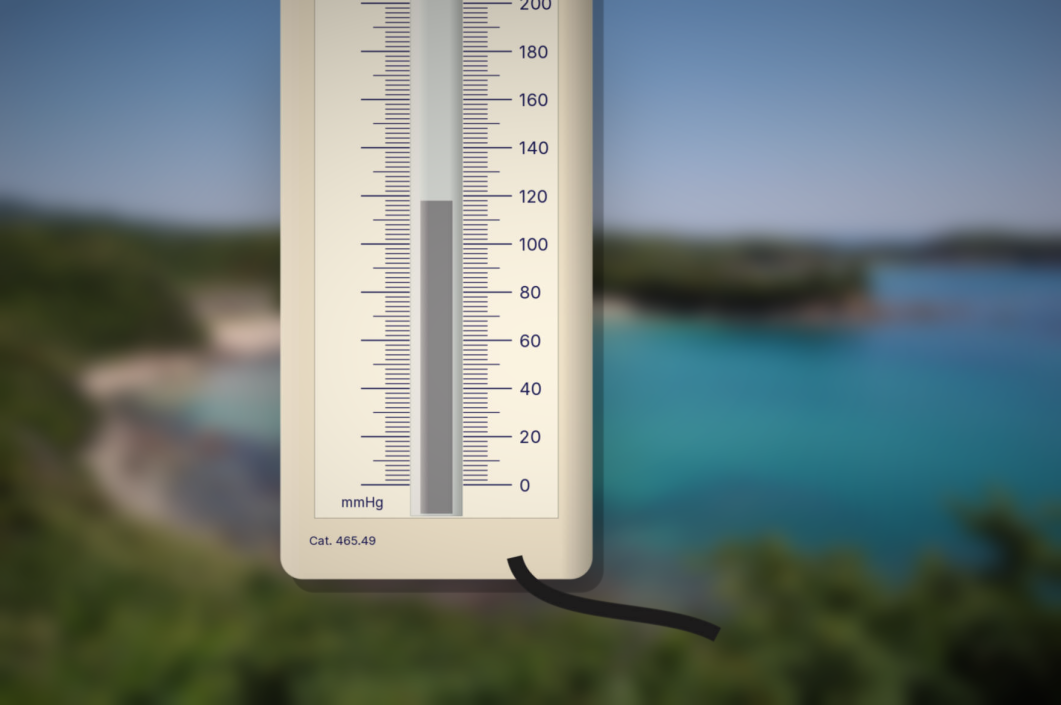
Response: 118 mmHg
